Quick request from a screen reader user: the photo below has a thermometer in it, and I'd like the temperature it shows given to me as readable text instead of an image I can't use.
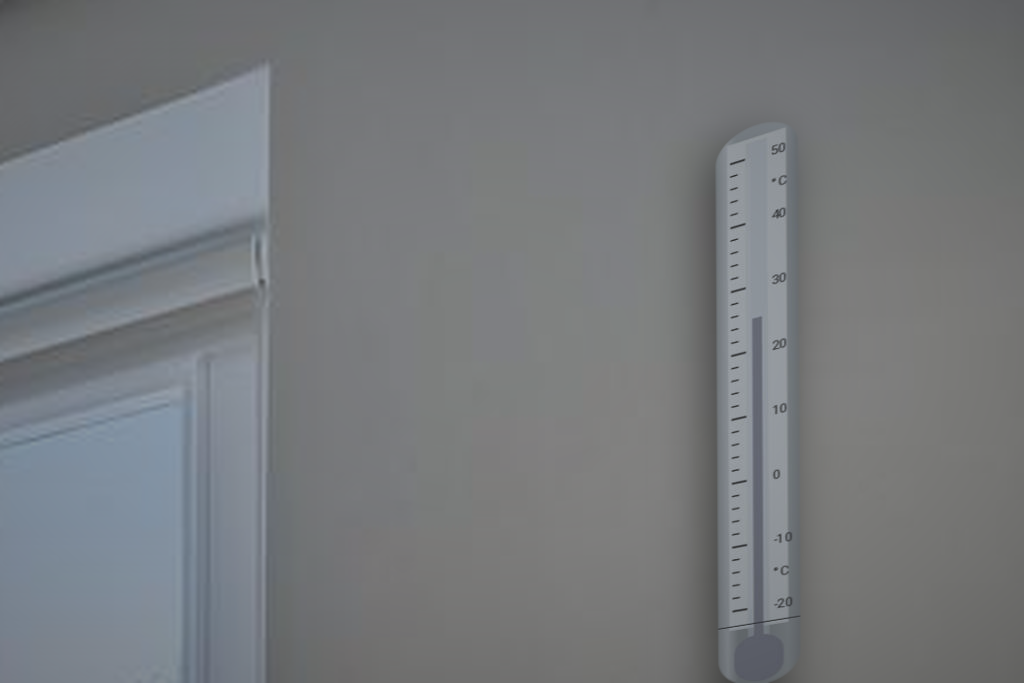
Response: 25 °C
